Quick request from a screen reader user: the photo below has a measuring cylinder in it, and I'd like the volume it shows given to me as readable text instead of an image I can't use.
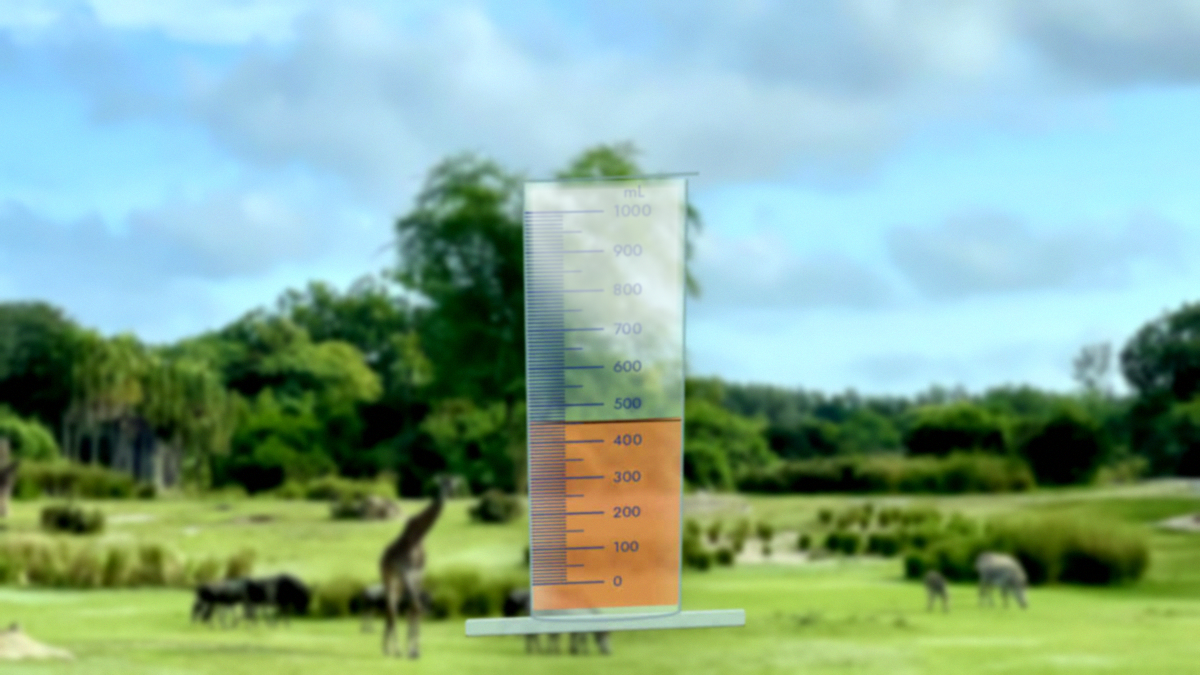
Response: 450 mL
